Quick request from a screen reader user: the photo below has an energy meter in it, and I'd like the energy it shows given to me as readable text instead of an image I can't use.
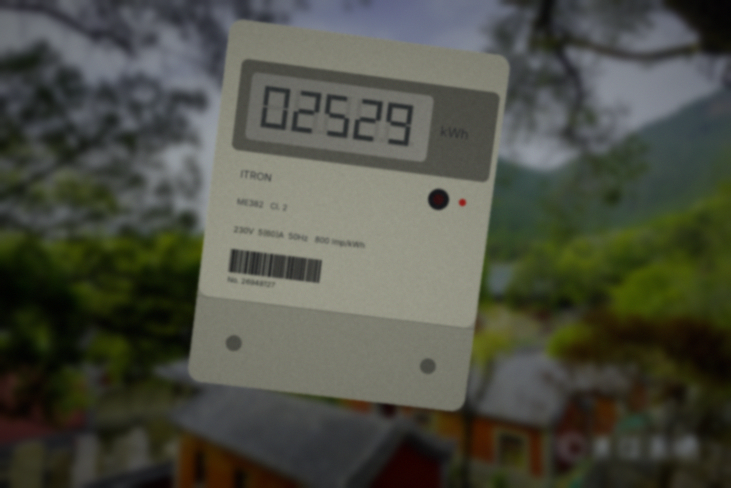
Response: 2529 kWh
